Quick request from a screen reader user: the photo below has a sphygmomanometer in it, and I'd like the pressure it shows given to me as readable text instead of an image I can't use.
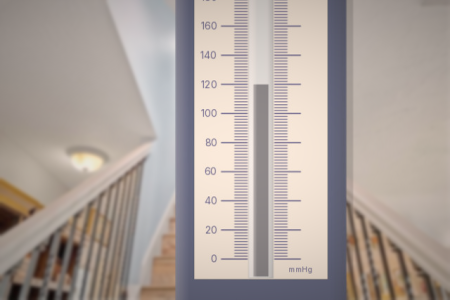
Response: 120 mmHg
